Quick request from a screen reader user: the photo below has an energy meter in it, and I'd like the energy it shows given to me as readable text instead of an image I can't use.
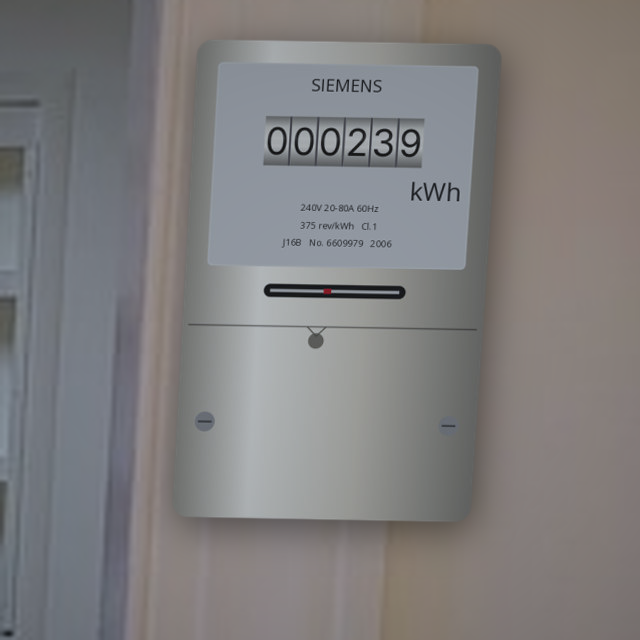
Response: 239 kWh
